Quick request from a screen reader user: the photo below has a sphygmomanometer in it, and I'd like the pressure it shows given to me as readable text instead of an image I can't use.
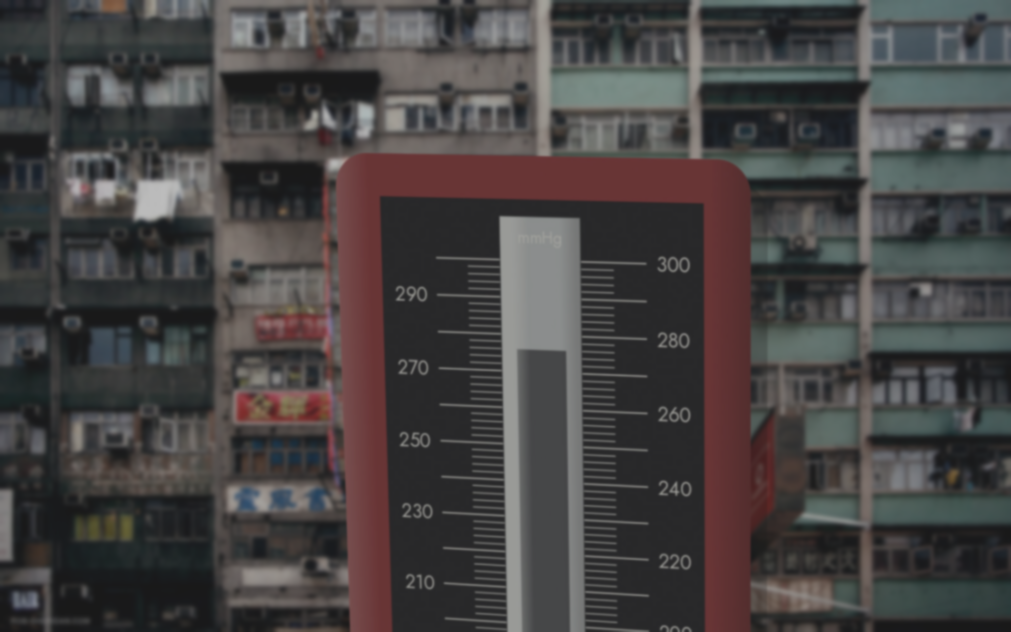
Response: 276 mmHg
